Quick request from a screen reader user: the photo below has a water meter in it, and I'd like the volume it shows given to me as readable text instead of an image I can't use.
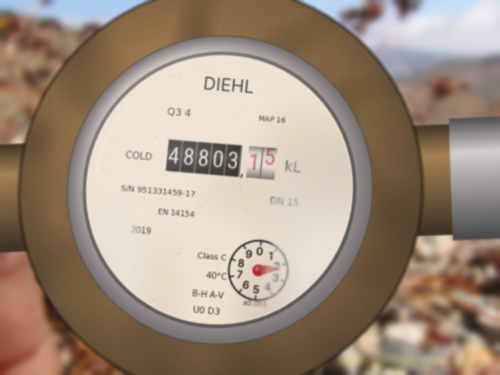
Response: 48803.152 kL
